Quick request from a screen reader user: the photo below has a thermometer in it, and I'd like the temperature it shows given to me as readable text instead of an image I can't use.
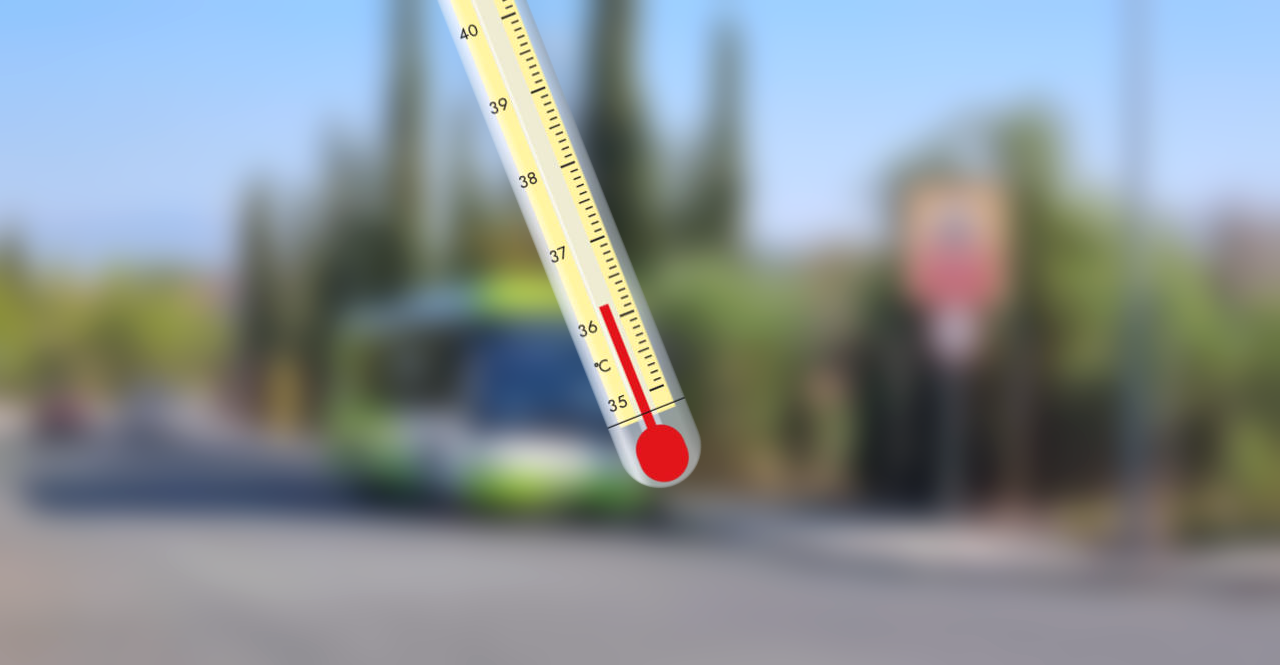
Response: 36.2 °C
